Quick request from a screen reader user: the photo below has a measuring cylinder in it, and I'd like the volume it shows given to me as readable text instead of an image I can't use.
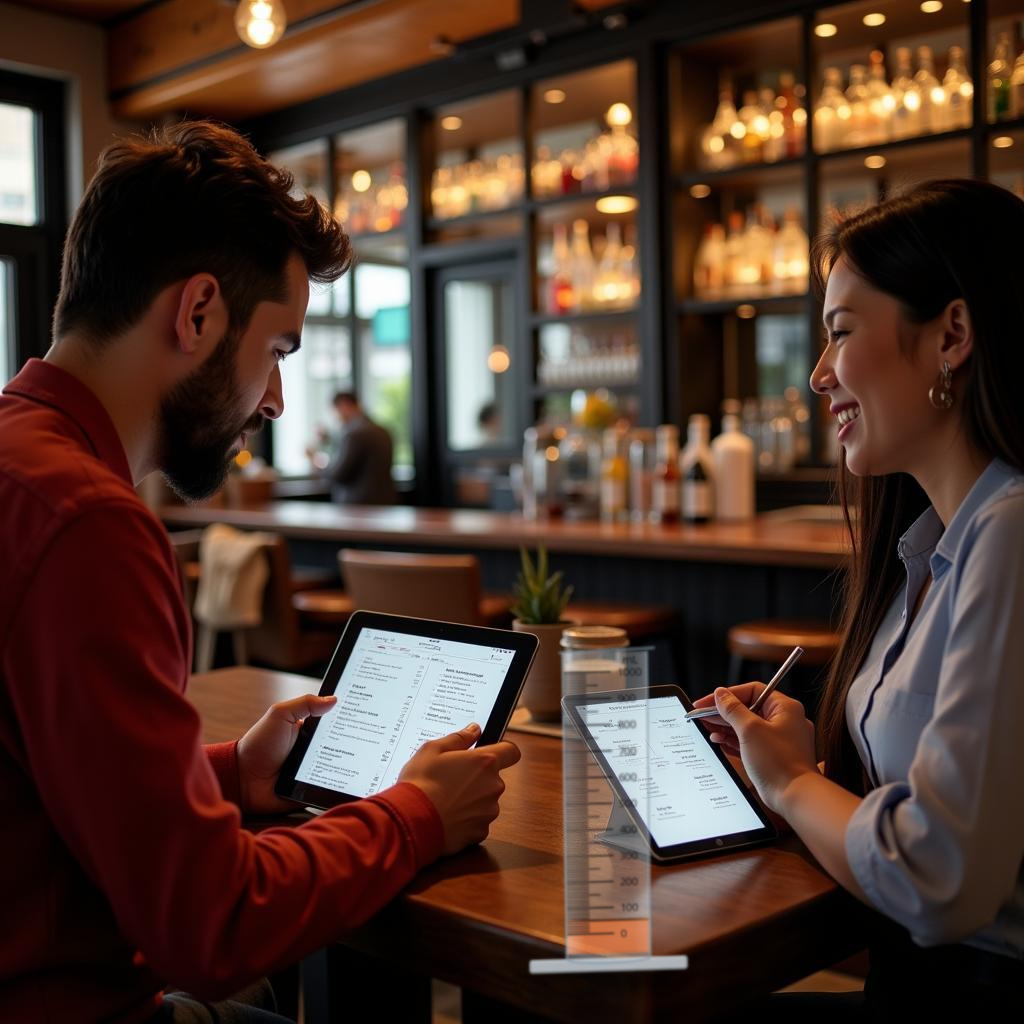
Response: 50 mL
